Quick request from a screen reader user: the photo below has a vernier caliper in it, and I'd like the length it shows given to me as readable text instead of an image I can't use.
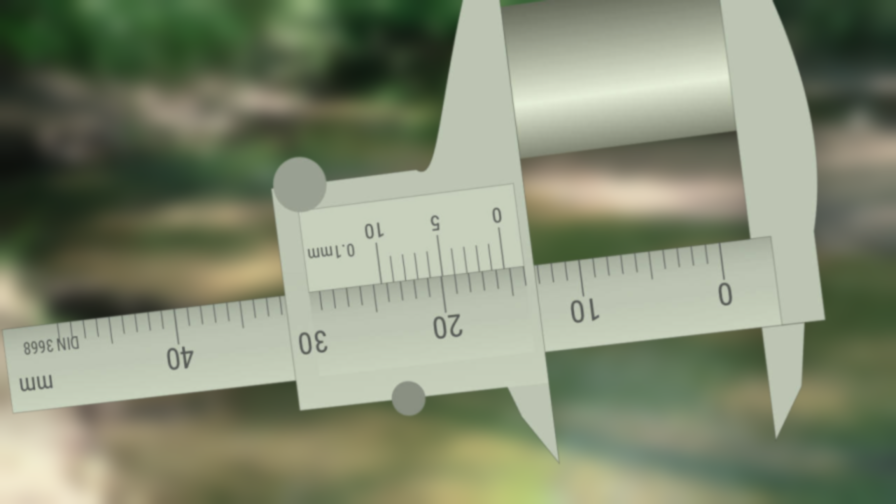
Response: 15.4 mm
